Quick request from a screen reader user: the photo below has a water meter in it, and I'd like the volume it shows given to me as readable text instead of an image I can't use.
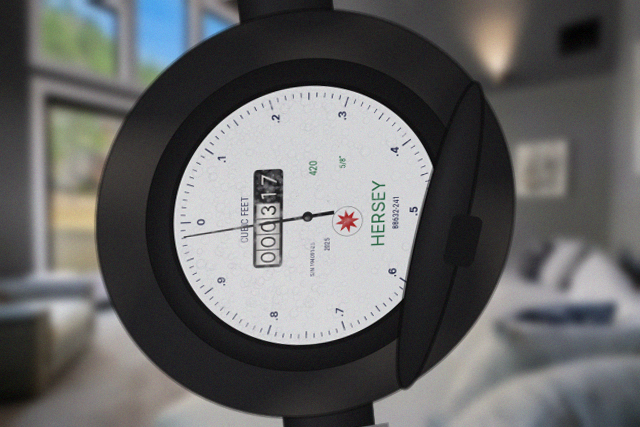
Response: 316.98 ft³
